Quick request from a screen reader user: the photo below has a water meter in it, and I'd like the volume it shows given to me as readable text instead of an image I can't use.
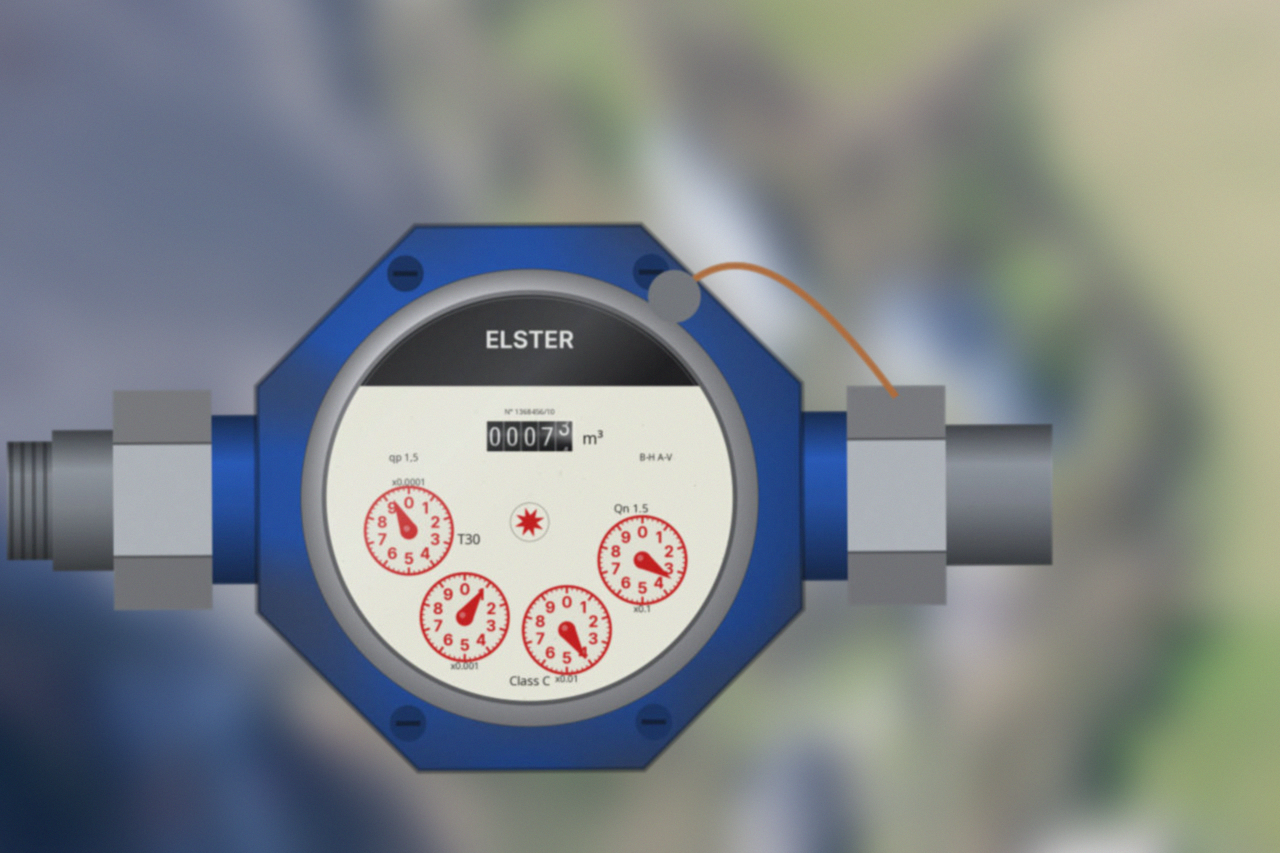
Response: 73.3409 m³
